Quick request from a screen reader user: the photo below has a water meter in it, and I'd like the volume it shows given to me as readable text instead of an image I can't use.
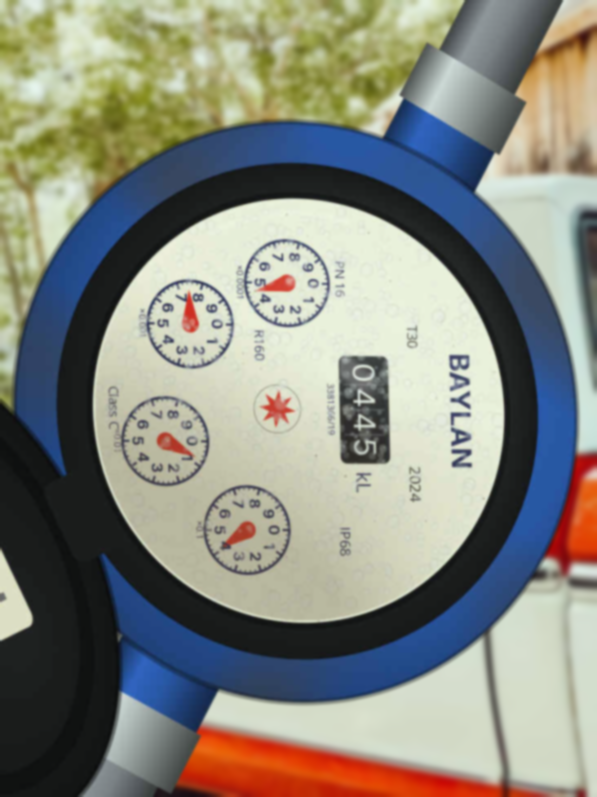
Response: 445.4074 kL
